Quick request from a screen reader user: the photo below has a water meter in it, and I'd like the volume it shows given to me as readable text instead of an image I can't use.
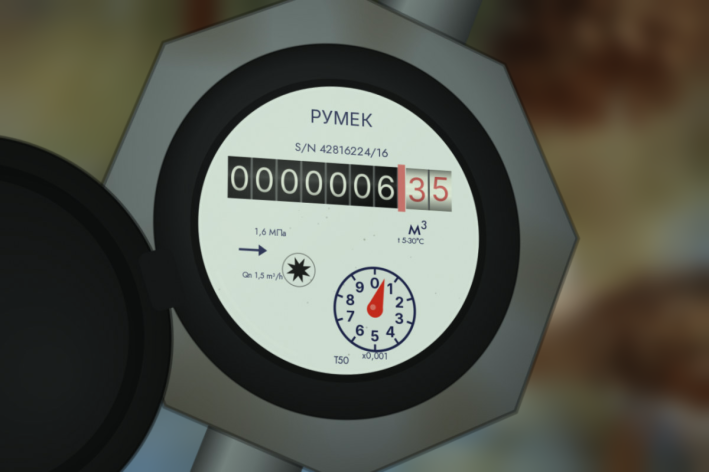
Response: 6.350 m³
